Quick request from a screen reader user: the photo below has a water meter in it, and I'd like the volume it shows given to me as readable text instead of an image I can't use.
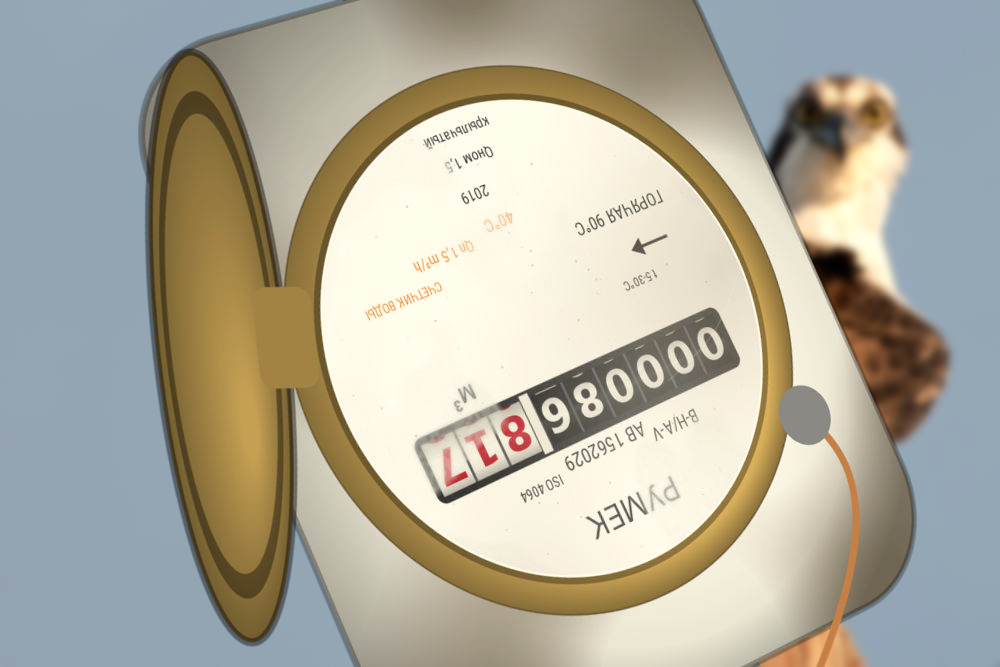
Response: 86.817 m³
